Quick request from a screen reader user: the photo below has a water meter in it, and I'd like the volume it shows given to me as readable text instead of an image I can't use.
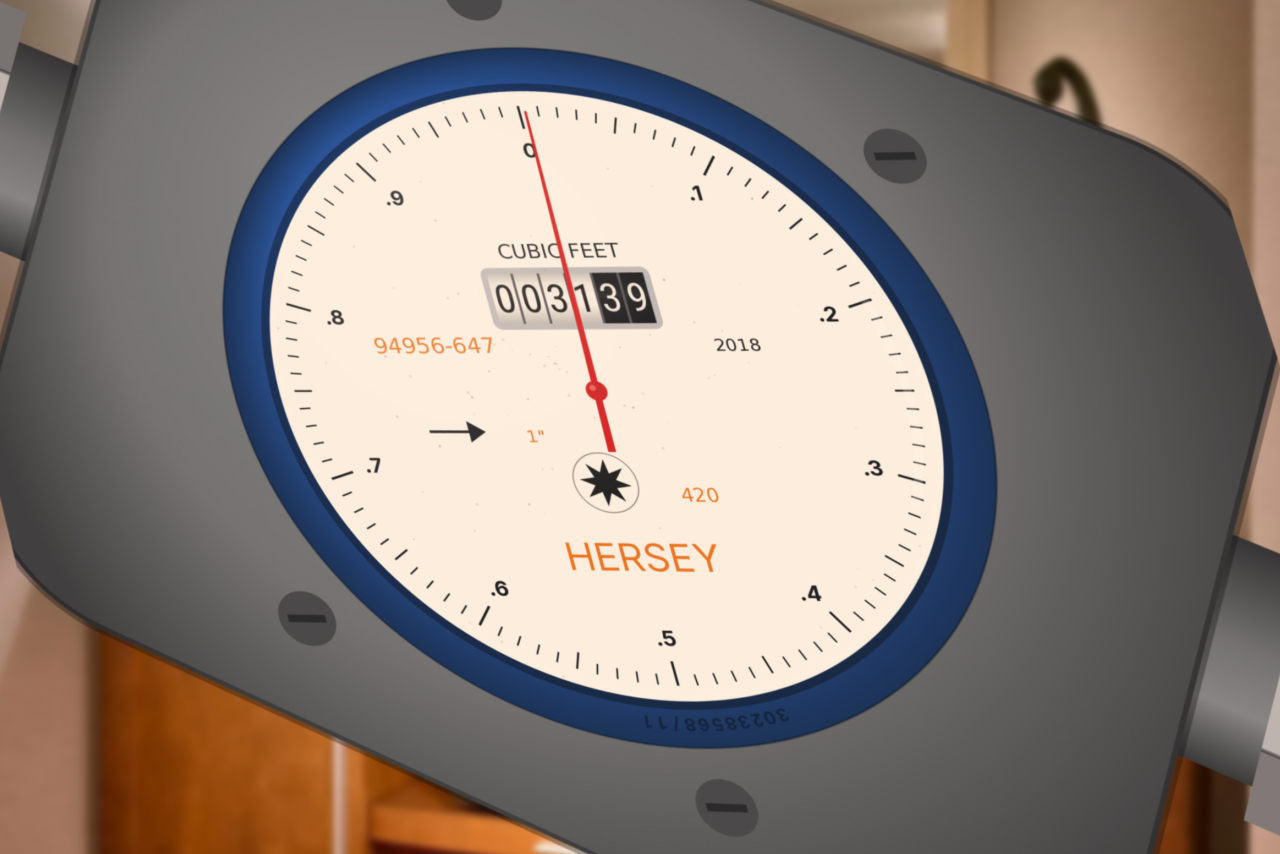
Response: 3139.00 ft³
